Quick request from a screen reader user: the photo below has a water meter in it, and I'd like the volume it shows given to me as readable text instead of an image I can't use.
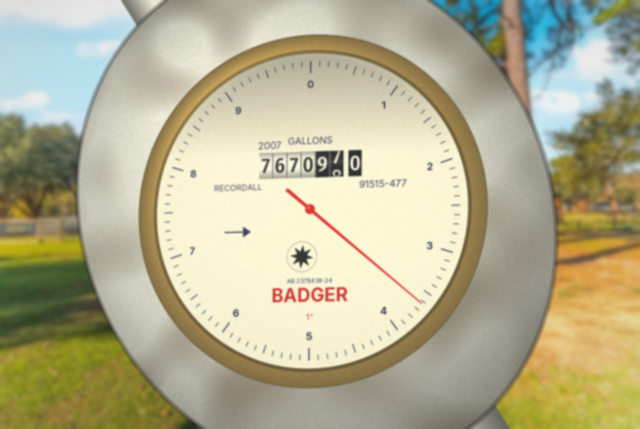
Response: 7670973.6 gal
